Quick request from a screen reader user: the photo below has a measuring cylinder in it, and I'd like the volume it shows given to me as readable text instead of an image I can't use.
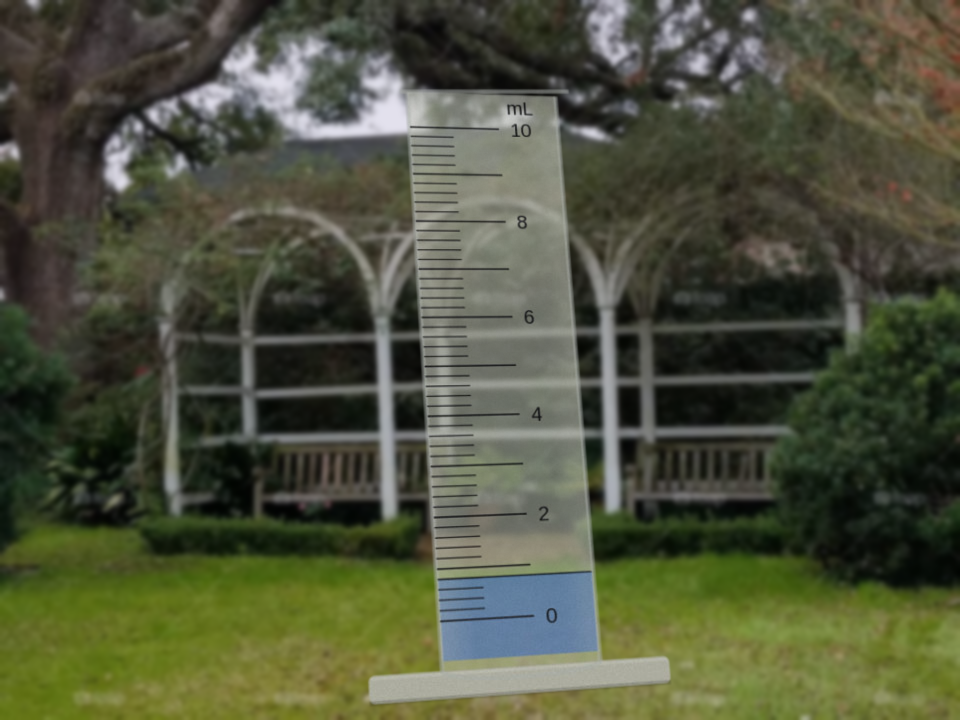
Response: 0.8 mL
